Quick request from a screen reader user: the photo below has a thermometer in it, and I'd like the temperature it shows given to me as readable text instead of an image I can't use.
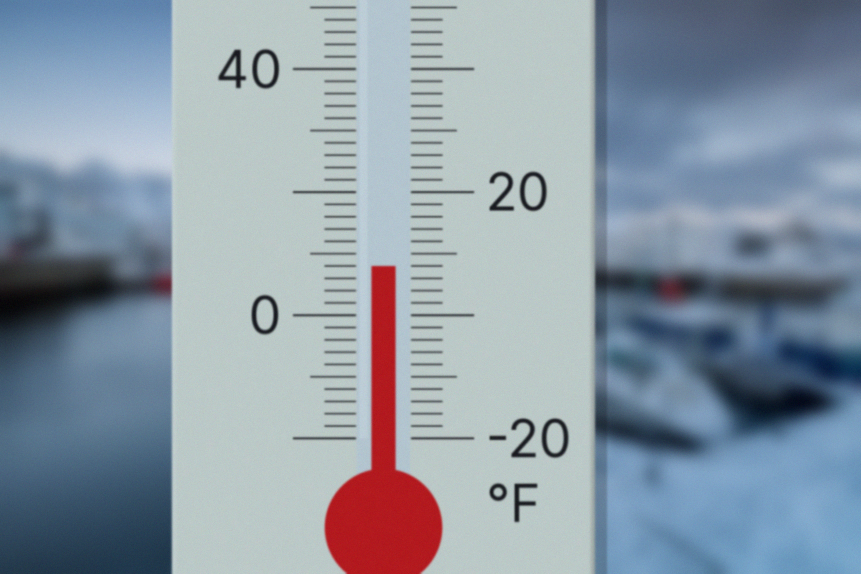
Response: 8 °F
